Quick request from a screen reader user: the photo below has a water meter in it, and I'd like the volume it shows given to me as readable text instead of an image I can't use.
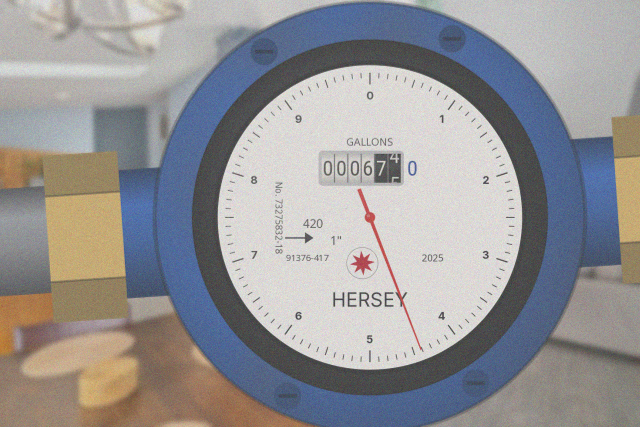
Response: 6744.4 gal
